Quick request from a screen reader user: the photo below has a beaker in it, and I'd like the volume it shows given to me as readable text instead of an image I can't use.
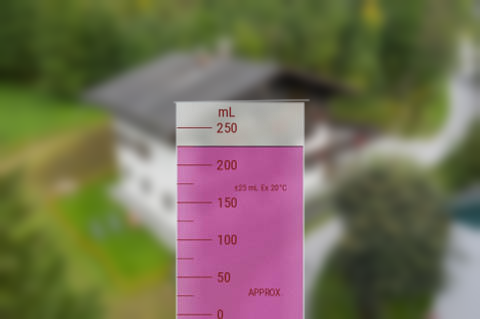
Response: 225 mL
